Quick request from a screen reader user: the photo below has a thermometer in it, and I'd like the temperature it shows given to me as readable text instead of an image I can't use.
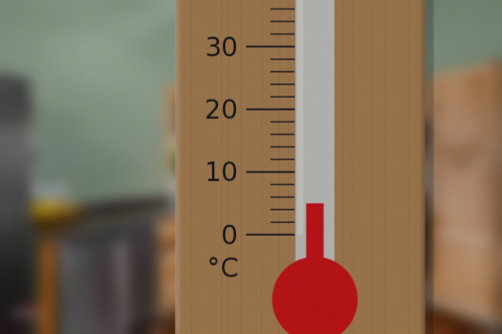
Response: 5 °C
